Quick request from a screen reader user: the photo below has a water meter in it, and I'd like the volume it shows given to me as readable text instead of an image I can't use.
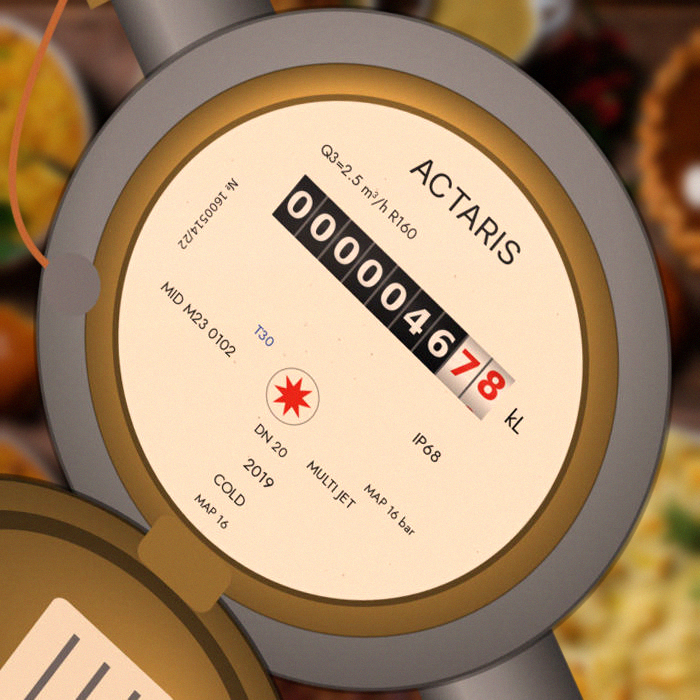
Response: 46.78 kL
